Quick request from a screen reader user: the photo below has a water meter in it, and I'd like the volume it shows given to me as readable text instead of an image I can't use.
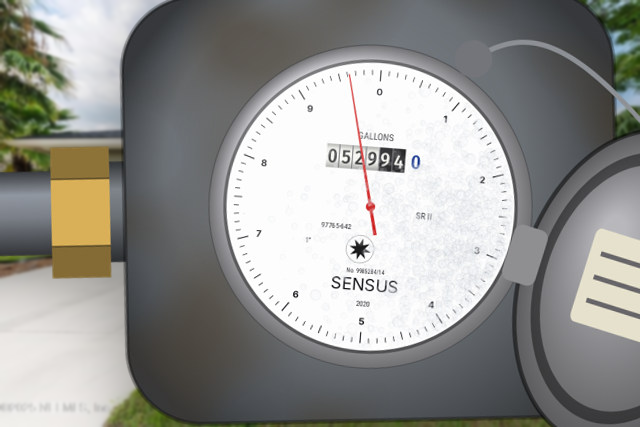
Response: 529939.6 gal
